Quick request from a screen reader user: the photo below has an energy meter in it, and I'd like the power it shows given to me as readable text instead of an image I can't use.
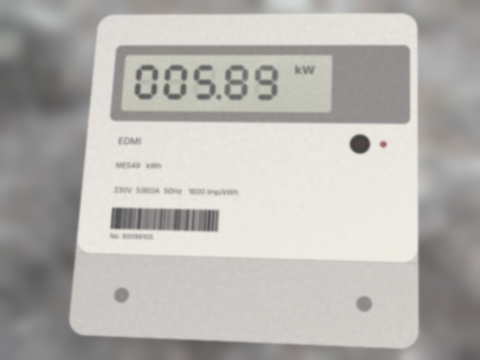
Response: 5.89 kW
